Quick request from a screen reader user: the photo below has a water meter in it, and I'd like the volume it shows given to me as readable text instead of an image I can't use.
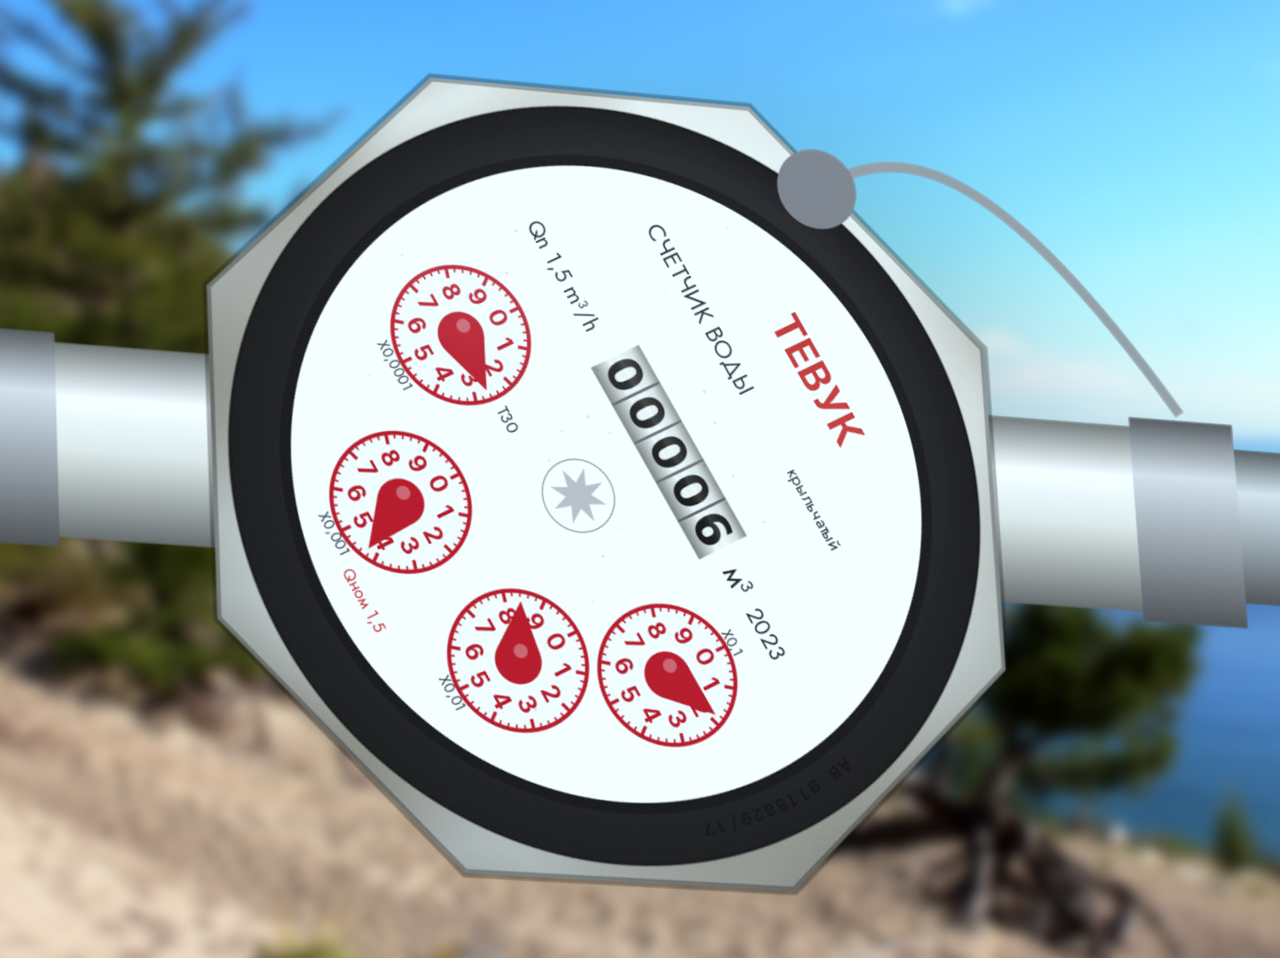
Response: 6.1842 m³
